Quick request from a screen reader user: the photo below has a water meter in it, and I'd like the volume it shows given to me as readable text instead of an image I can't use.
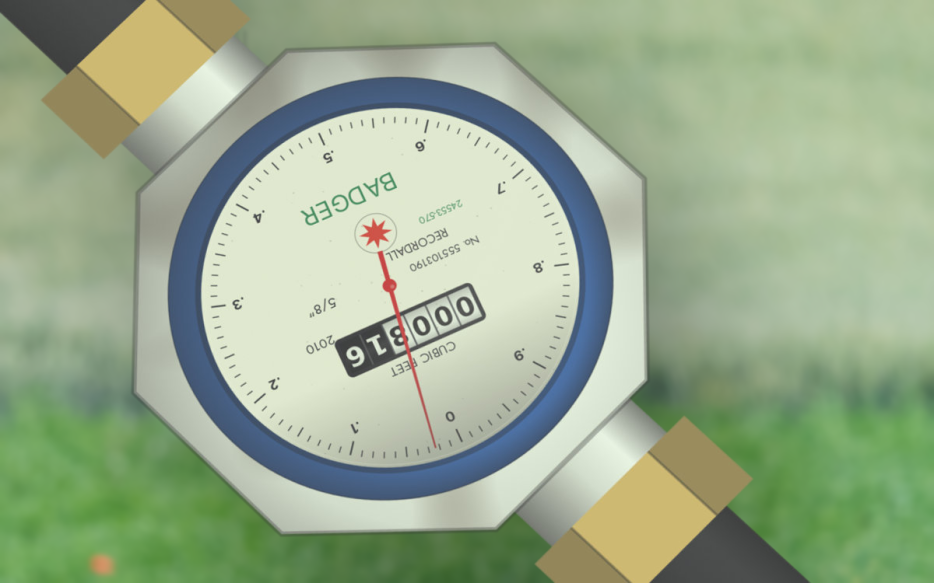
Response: 816.02 ft³
